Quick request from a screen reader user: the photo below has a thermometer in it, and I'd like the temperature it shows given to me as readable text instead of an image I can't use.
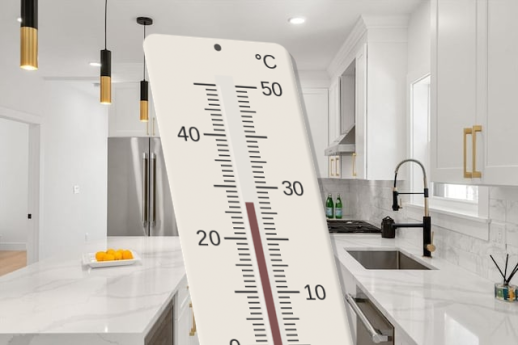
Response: 27 °C
